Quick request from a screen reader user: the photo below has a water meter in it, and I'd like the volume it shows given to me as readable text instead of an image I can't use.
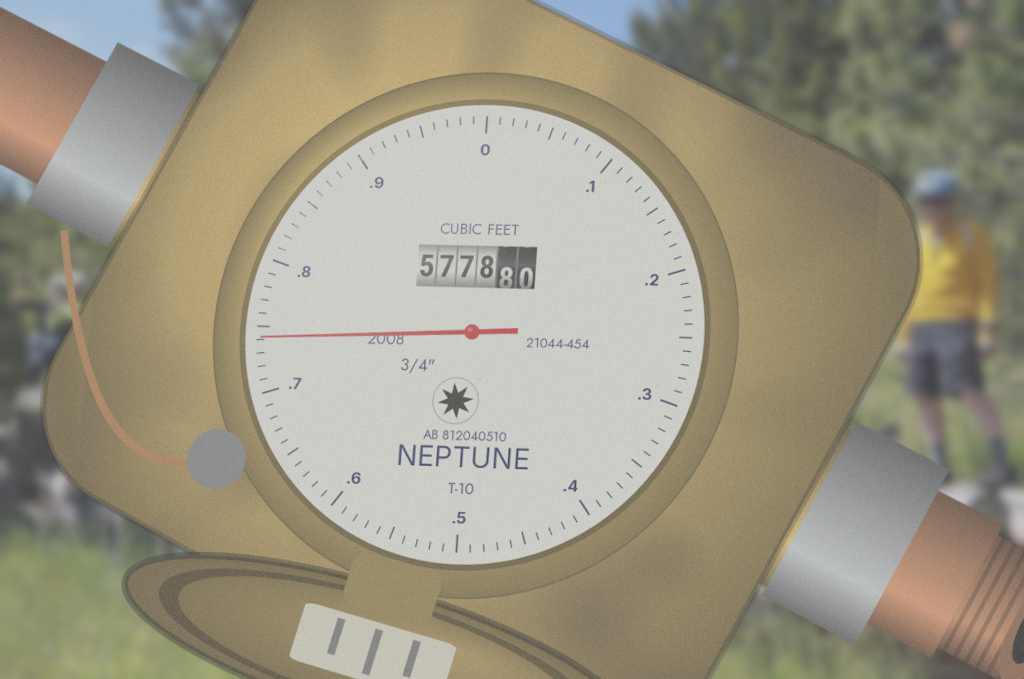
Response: 577879.74 ft³
